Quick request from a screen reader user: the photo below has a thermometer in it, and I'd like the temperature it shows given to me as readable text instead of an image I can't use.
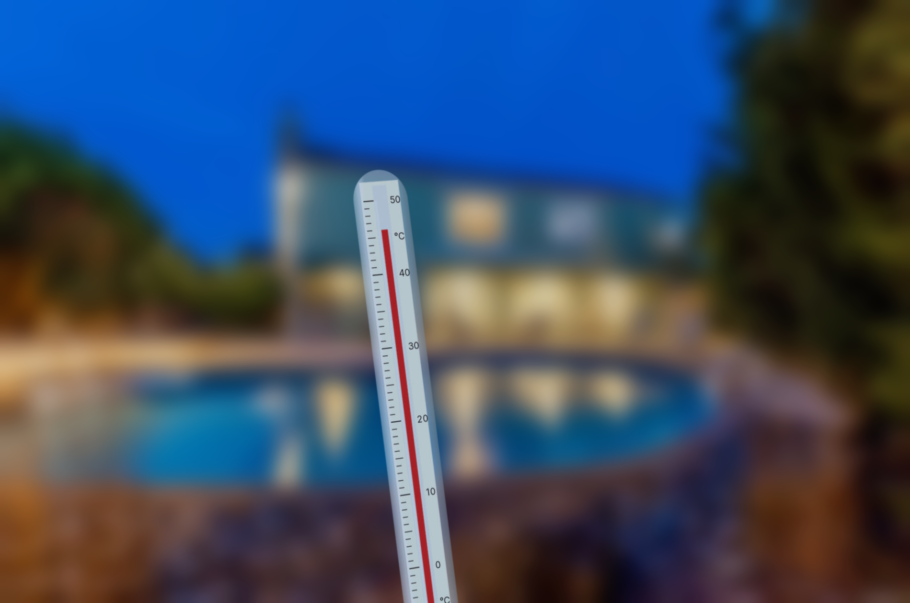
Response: 46 °C
